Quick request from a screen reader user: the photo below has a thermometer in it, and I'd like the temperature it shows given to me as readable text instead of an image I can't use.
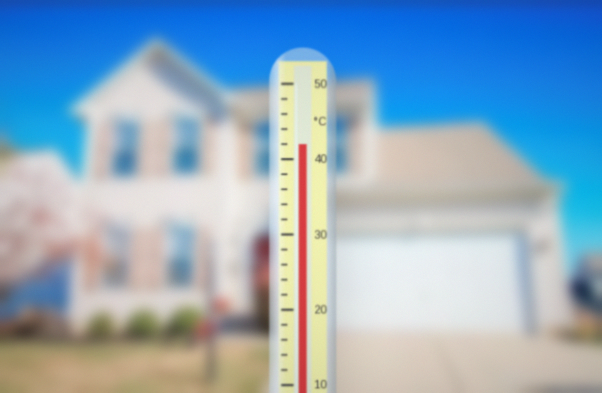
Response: 42 °C
